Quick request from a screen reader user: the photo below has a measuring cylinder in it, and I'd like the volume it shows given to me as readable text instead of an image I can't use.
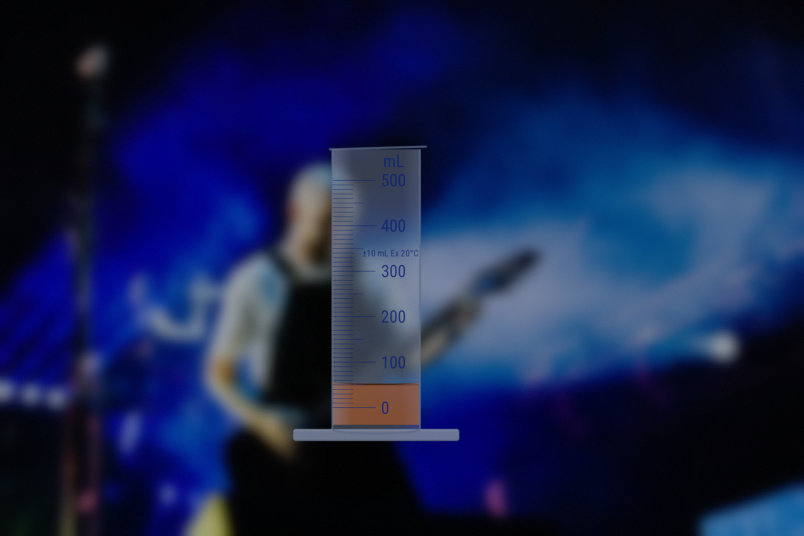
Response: 50 mL
